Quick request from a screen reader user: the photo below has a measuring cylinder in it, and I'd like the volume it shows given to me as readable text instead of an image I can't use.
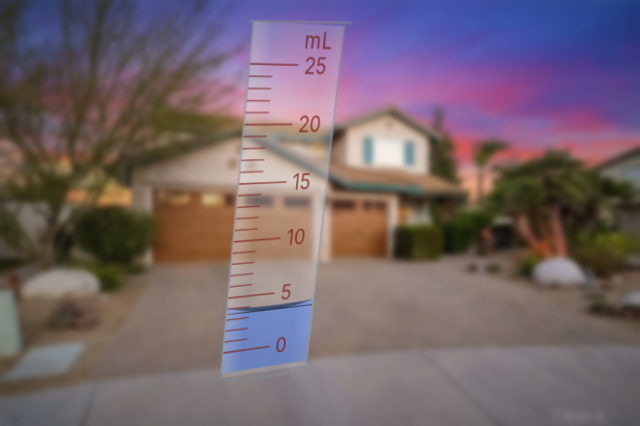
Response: 3.5 mL
